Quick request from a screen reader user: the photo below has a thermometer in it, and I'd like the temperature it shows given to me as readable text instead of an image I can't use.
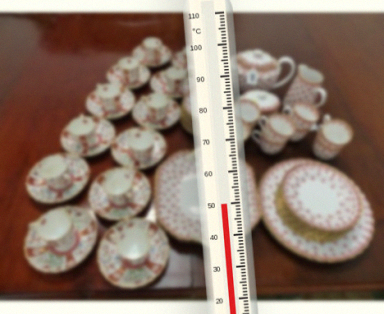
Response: 50 °C
